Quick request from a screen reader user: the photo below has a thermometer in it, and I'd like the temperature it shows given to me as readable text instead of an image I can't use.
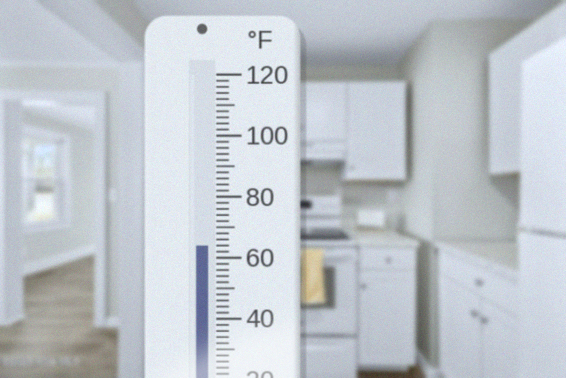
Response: 64 °F
